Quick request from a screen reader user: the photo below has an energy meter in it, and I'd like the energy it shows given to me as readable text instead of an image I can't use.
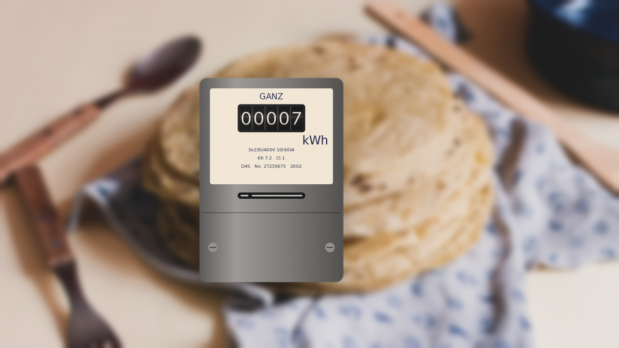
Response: 7 kWh
